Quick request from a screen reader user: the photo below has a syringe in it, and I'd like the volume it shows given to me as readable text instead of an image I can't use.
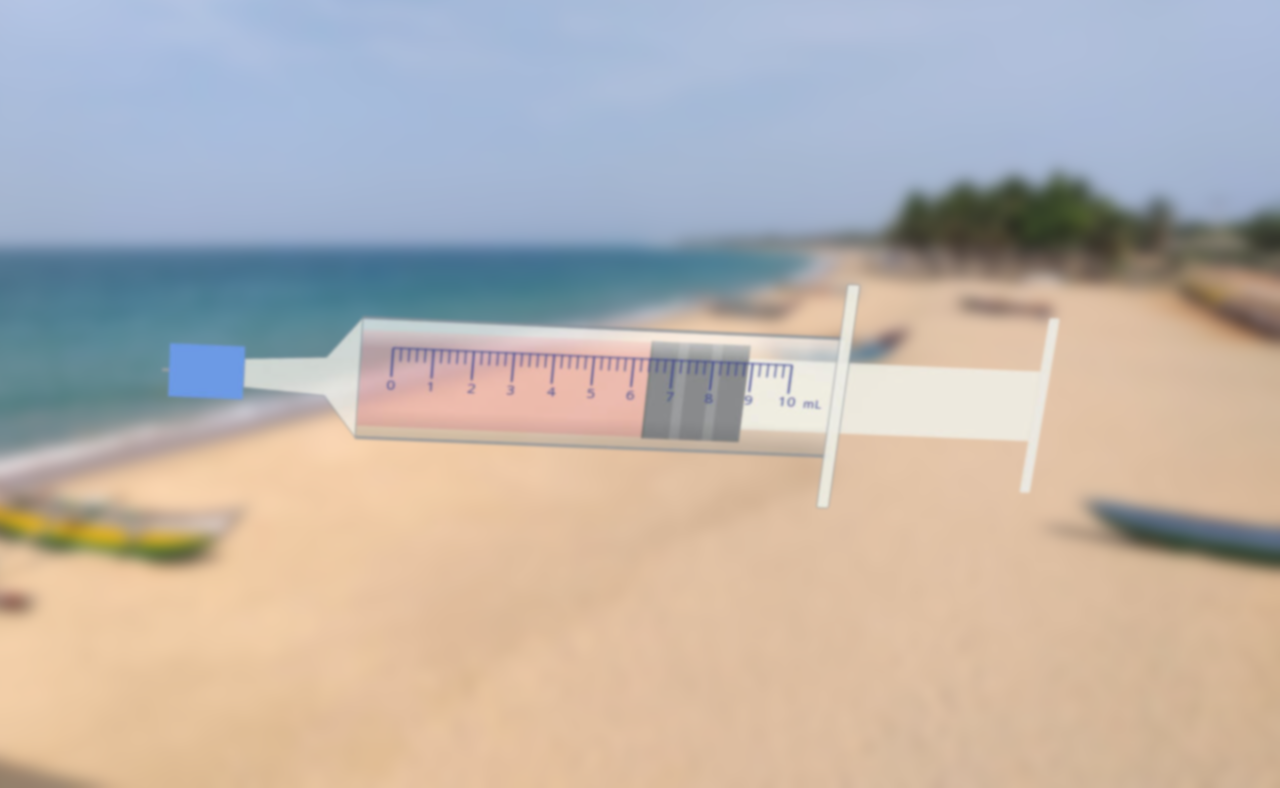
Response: 6.4 mL
